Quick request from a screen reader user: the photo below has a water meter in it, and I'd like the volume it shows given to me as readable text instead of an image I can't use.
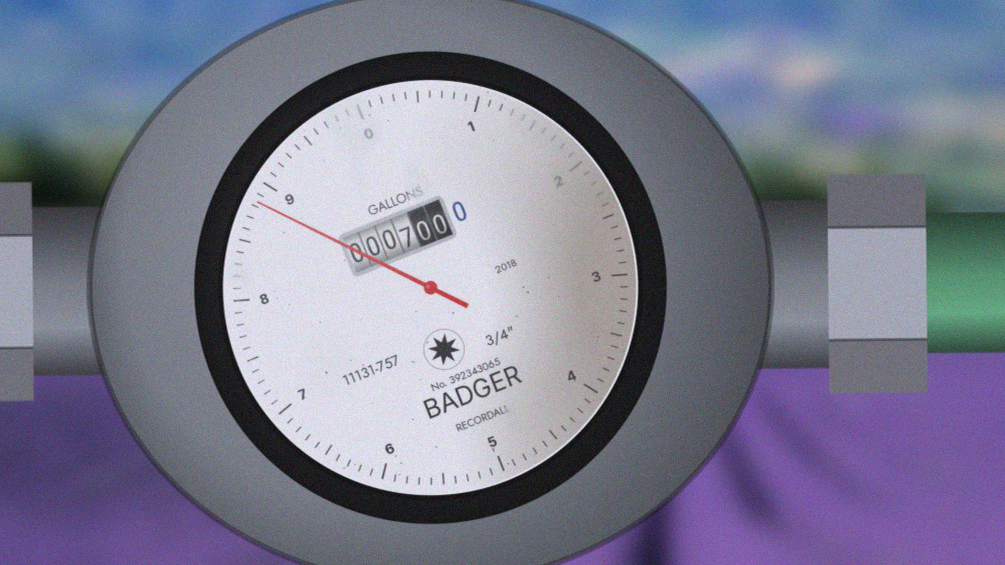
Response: 6998.8 gal
